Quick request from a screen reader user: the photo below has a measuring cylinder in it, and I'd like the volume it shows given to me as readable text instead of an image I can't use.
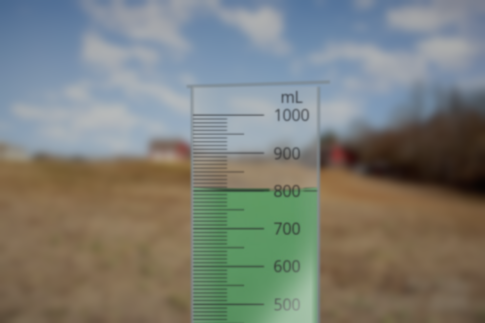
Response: 800 mL
